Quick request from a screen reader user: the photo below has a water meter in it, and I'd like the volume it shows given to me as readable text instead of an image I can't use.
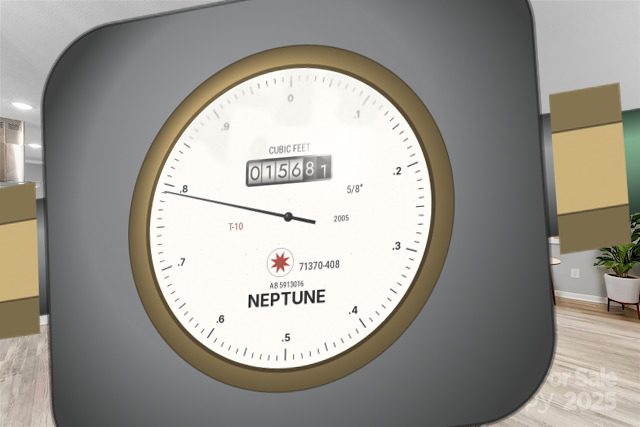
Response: 15680.79 ft³
